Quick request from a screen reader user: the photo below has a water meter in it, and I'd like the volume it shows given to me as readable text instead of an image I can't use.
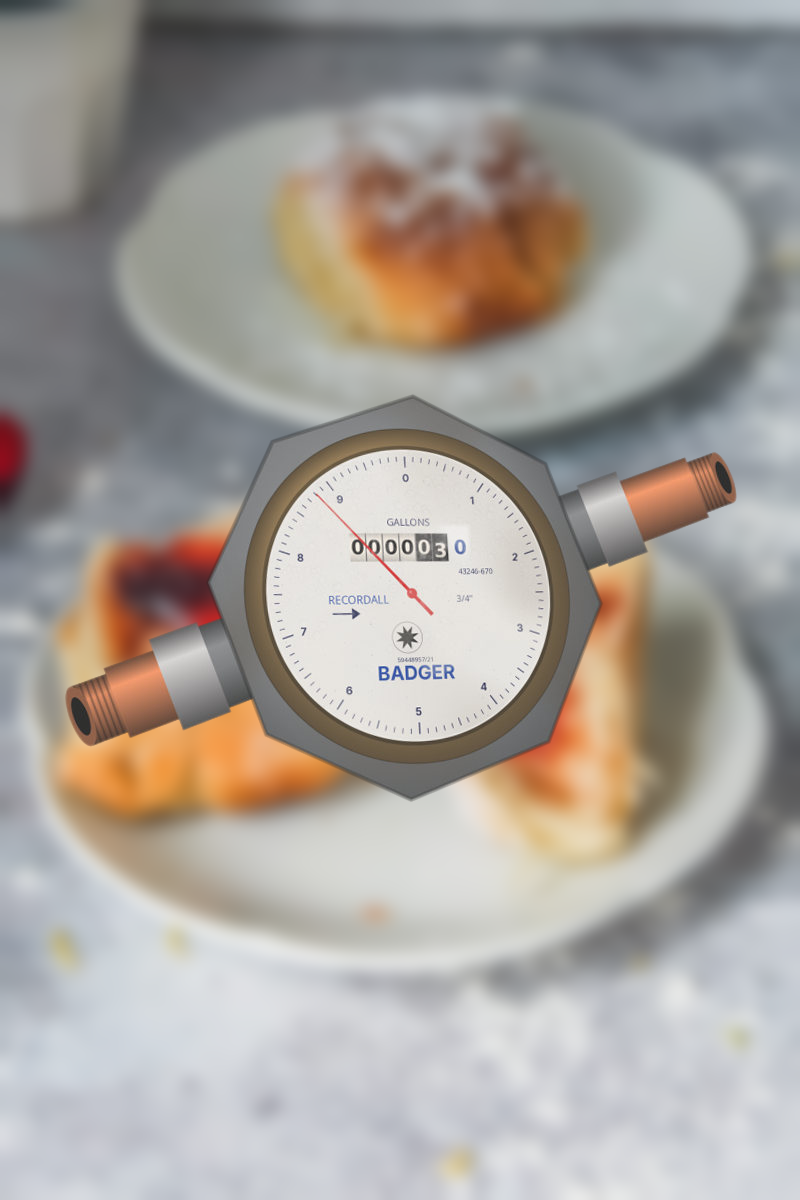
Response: 28.8 gal
